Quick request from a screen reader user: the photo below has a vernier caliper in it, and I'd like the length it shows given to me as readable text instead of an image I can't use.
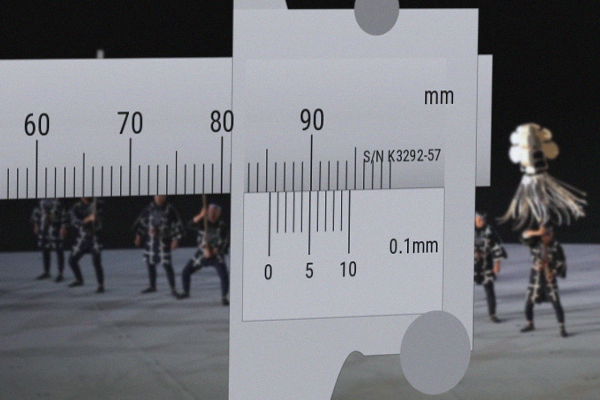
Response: 85.4 mm
